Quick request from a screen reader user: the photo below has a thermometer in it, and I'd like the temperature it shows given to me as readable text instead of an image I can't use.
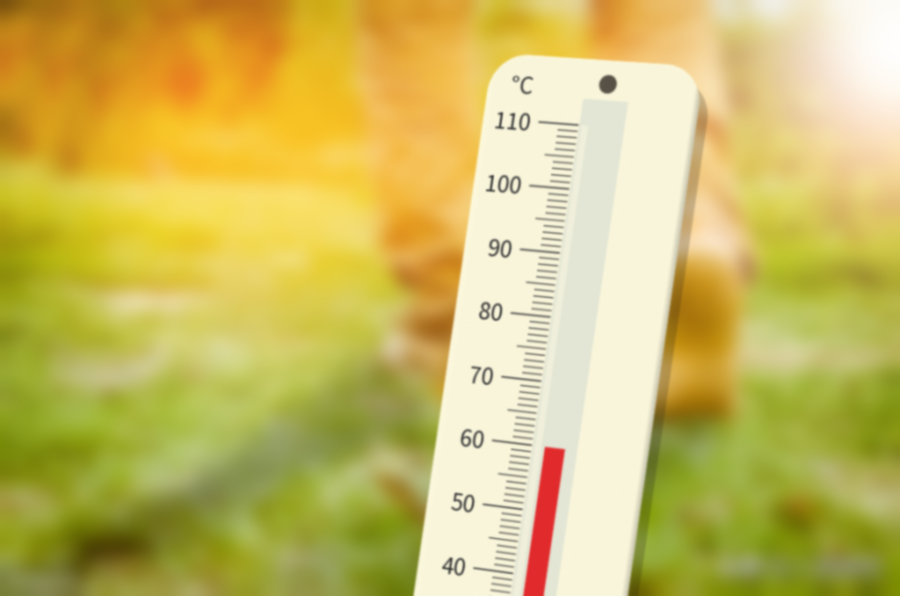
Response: 60 °C
